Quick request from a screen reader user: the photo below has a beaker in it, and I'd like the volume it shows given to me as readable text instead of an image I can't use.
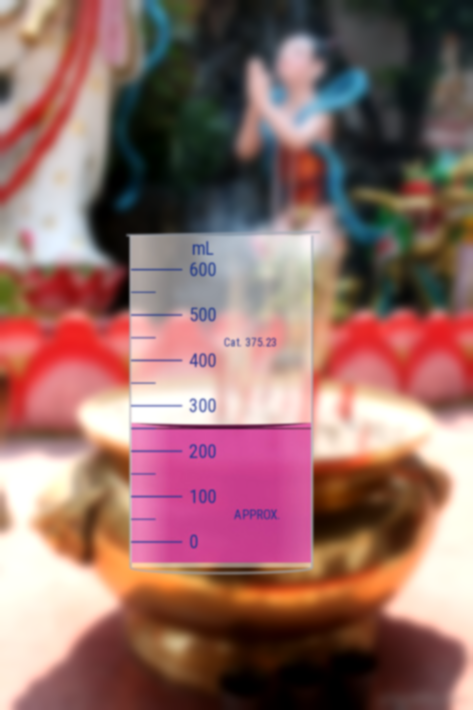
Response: 250 mL
